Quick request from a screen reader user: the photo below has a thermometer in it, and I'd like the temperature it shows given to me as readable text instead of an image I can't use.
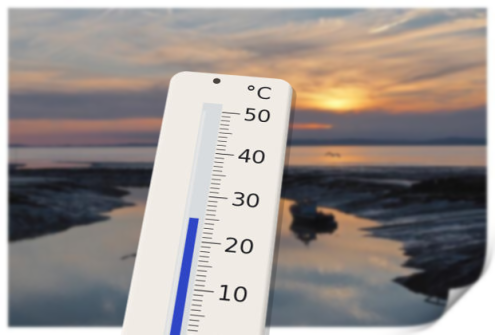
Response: 25 °C
